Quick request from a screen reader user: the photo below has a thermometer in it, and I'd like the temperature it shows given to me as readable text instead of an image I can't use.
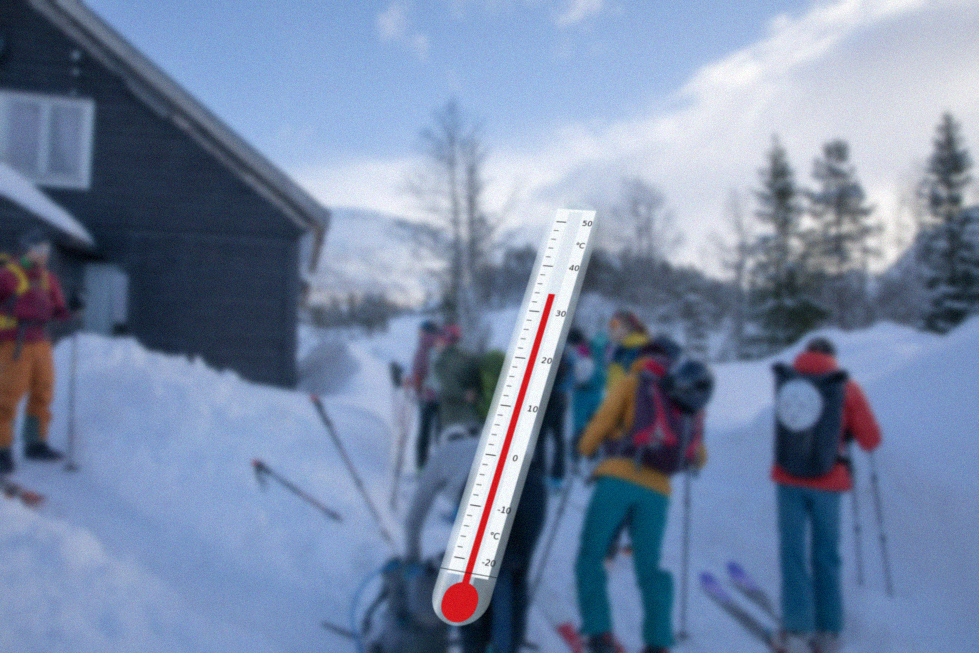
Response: 34 °C
